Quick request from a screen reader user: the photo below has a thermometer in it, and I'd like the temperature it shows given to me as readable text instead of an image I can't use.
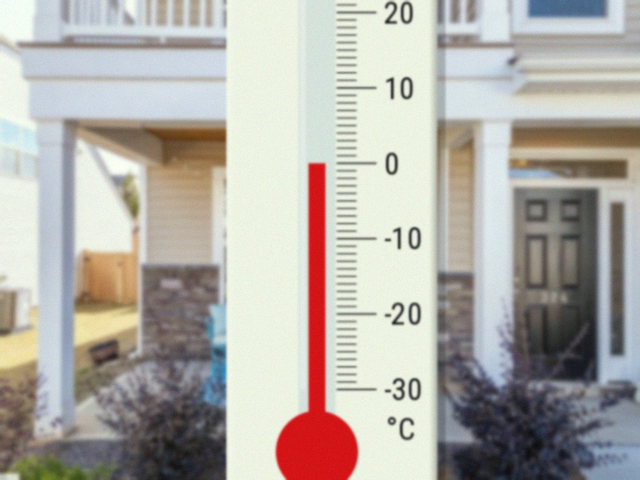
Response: 0 °C
